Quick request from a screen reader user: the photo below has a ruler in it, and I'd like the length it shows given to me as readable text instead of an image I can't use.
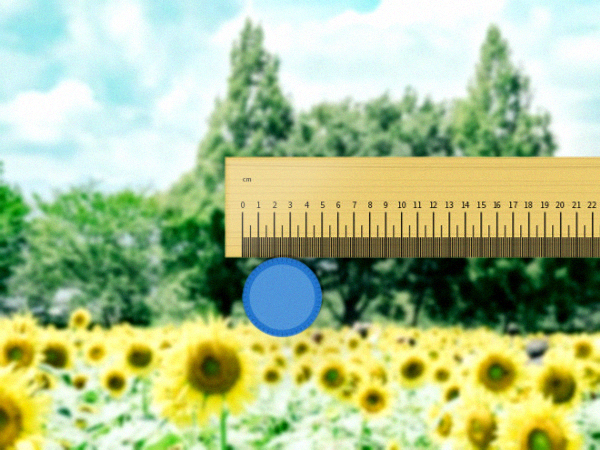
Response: 5 cm
